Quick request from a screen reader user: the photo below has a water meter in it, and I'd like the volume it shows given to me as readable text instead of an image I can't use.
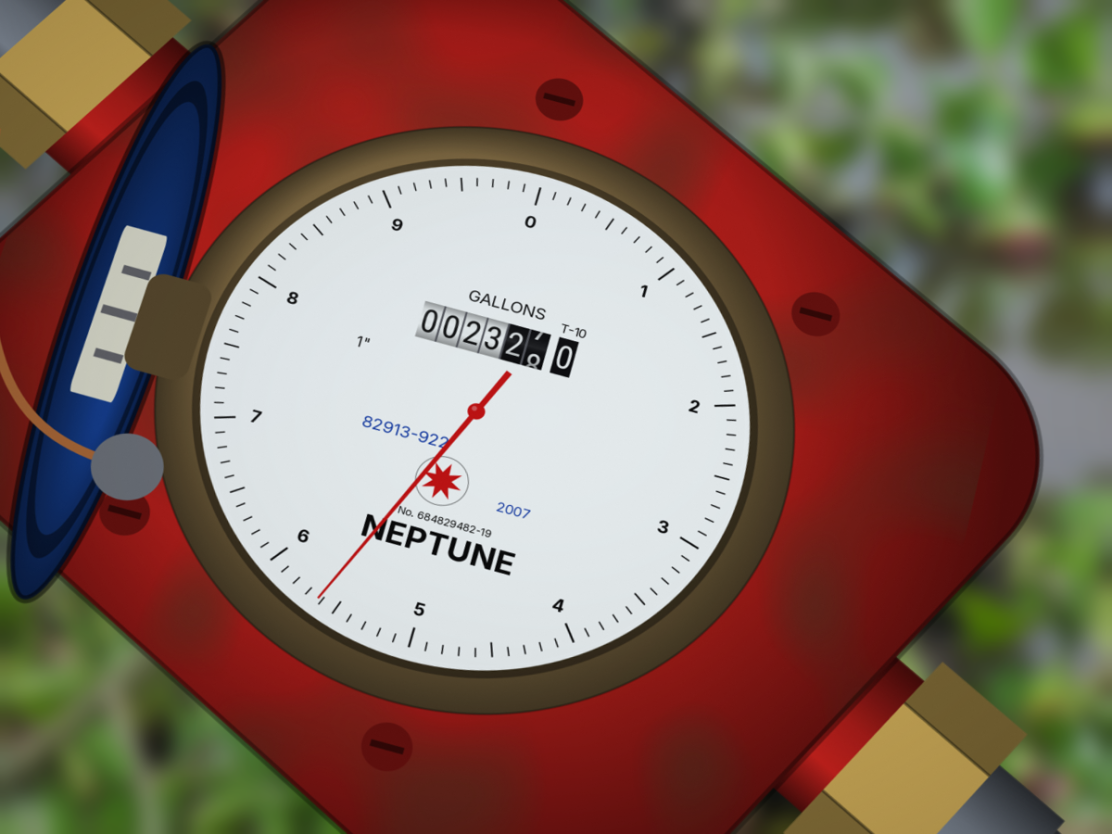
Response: 23275.6 gal
